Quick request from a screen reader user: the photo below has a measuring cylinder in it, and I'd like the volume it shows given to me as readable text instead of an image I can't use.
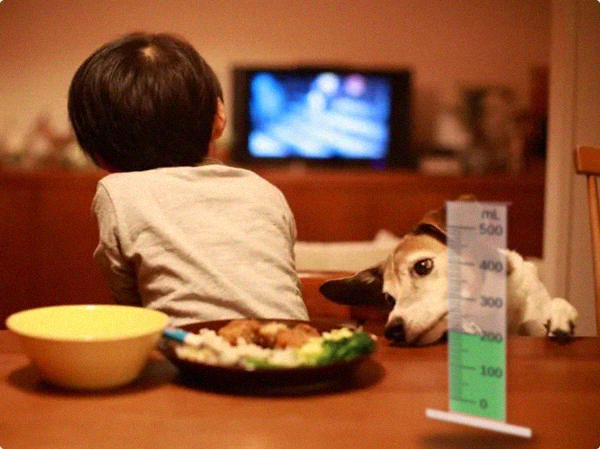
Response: 200 mL
